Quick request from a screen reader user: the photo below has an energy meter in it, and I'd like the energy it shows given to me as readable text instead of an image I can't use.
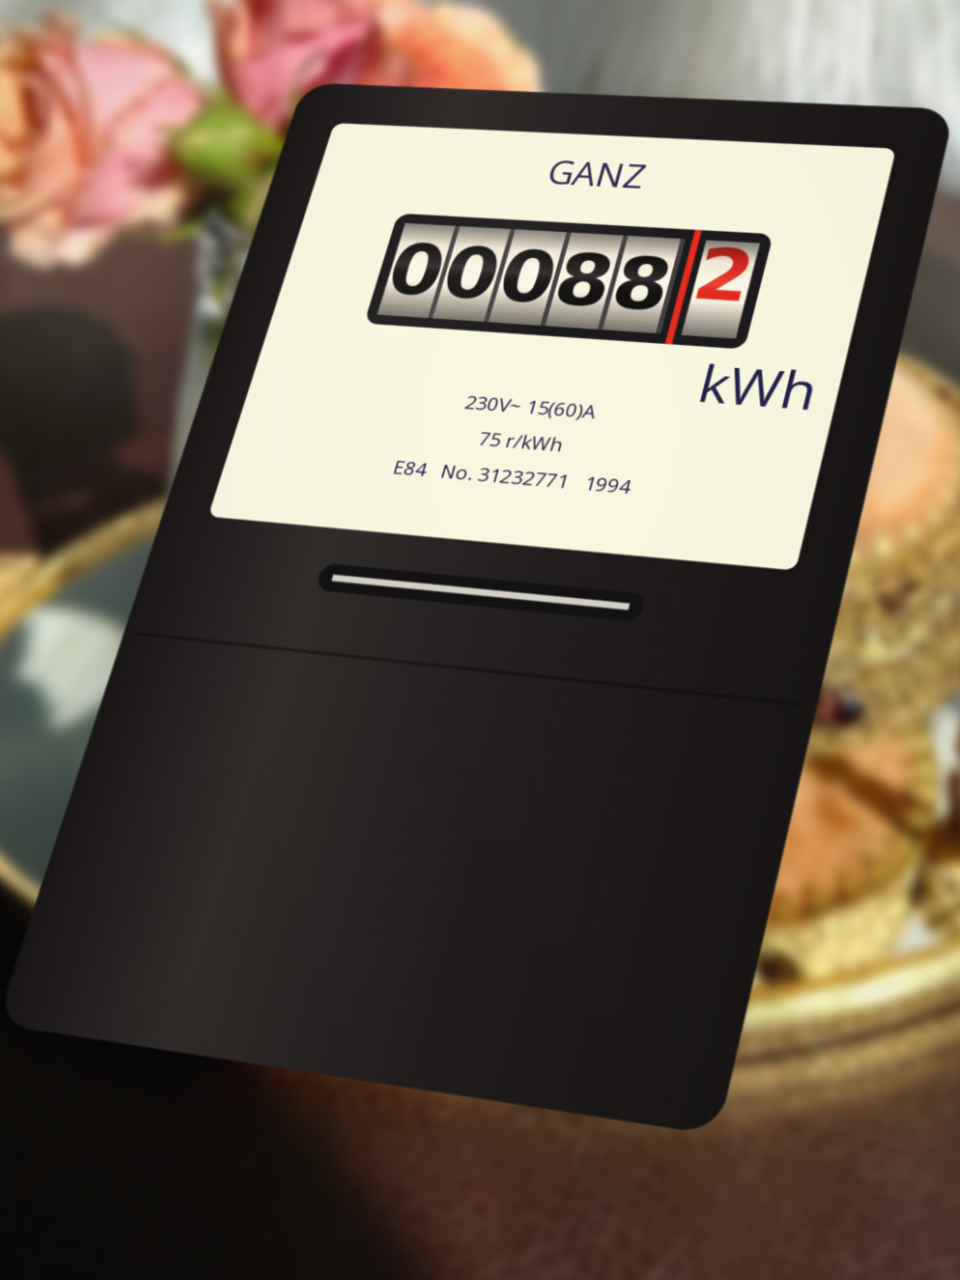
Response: 88.2 kWh
